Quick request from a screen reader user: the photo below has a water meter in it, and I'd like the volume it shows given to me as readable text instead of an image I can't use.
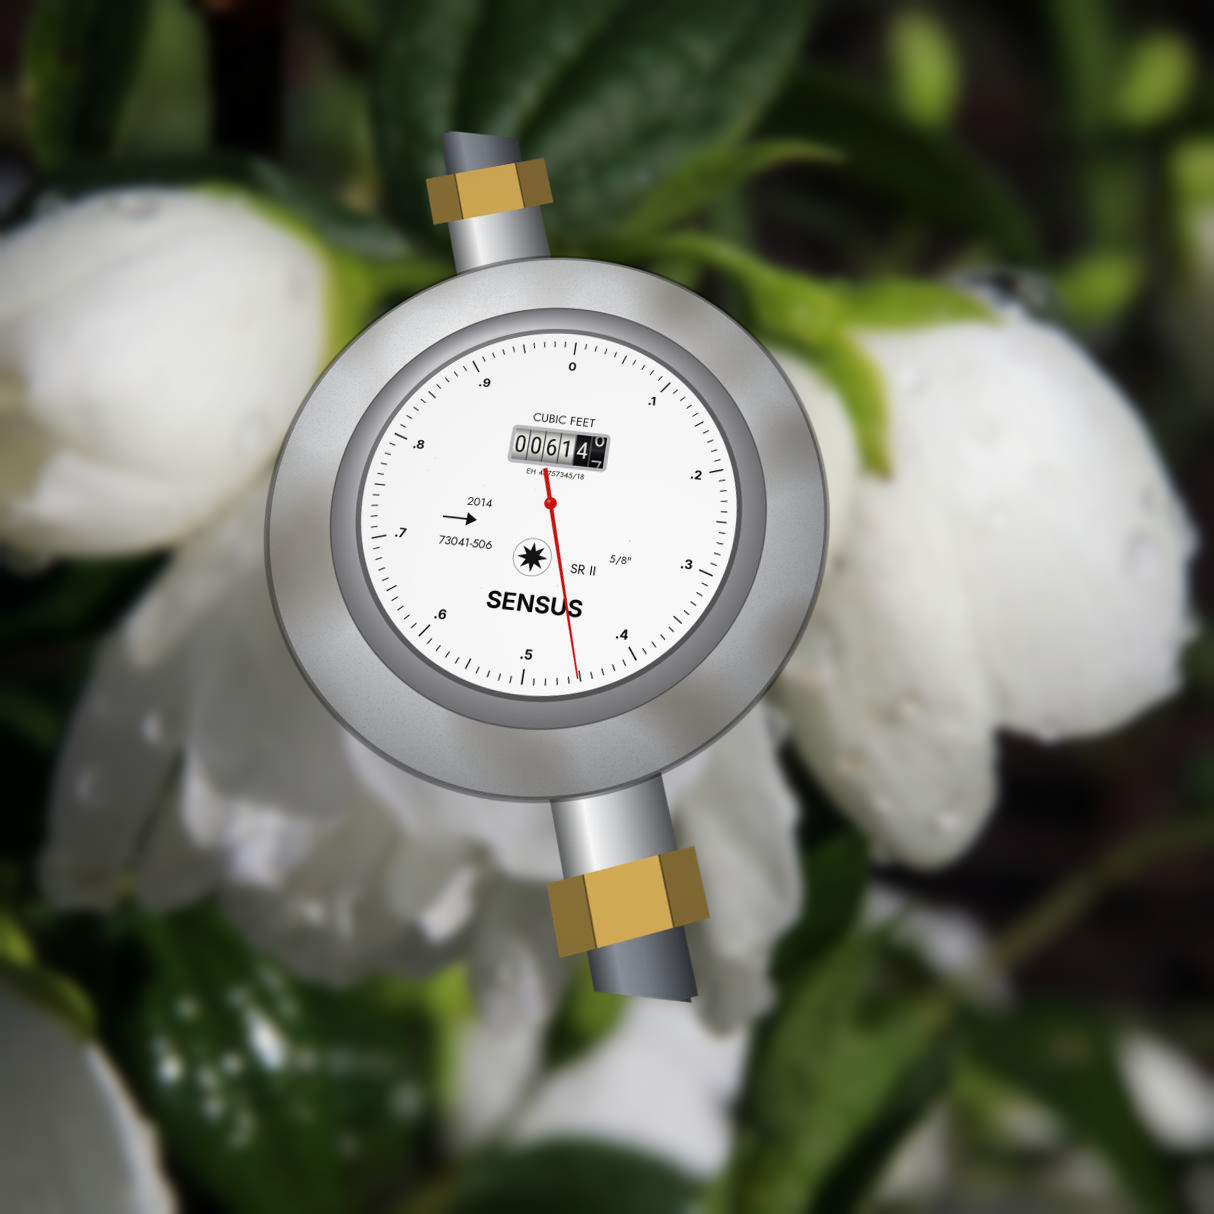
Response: 6146.45 ft³
